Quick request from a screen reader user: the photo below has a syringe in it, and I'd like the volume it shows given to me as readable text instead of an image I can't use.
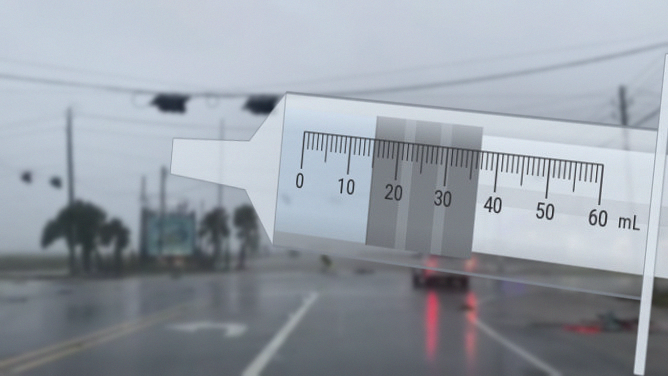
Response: 15 mL
